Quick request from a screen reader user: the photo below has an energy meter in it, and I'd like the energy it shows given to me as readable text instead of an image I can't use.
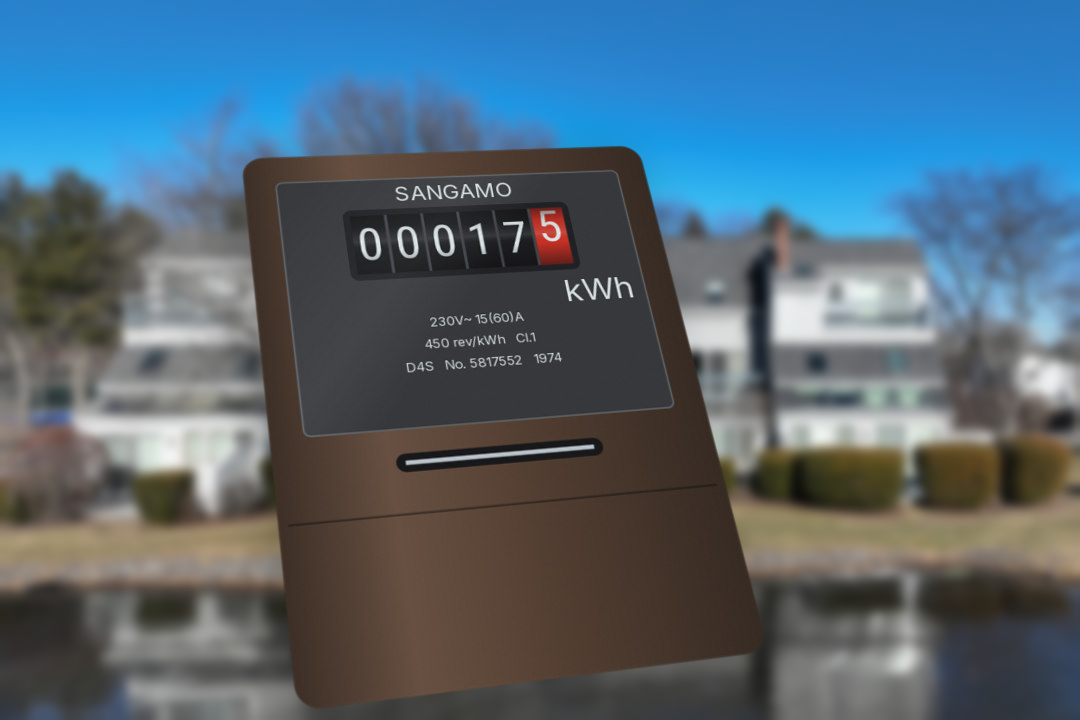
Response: 17.5 kWh
